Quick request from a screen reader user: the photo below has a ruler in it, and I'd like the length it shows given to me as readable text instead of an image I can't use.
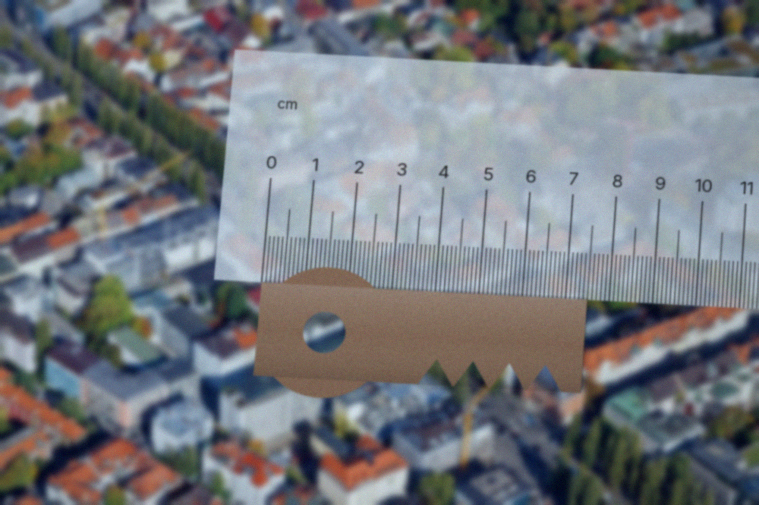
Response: 7.5 cm
